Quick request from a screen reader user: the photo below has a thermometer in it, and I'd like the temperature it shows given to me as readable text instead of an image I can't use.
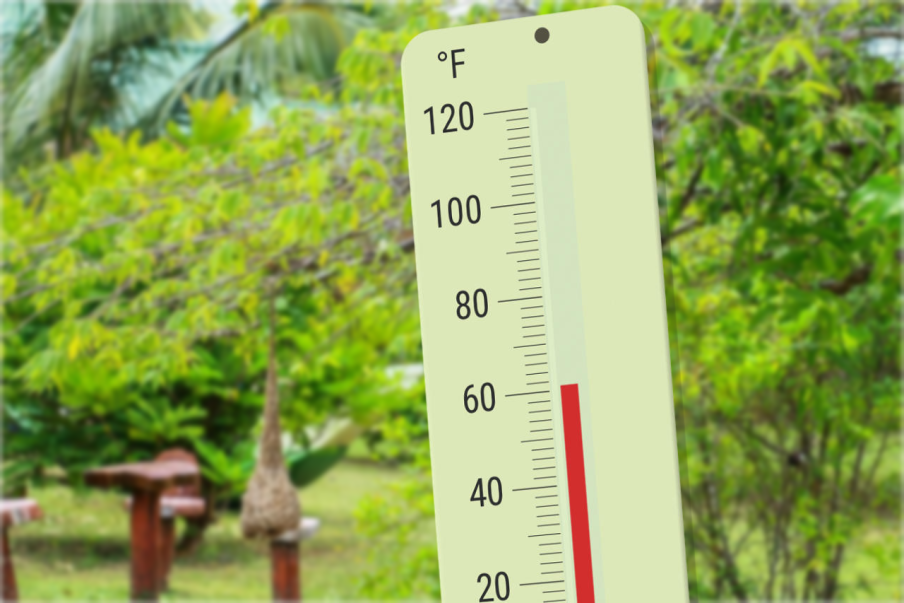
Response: 61 °F
